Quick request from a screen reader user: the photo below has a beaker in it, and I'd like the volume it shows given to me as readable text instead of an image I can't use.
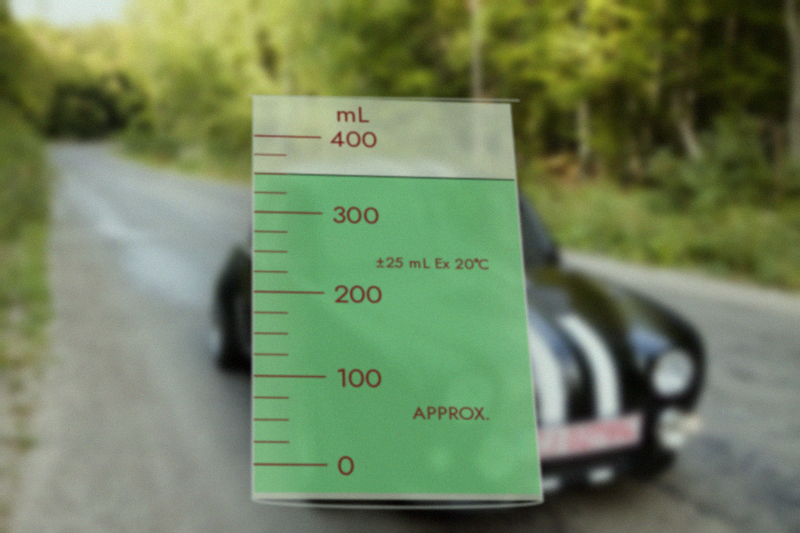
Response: 350 mL
